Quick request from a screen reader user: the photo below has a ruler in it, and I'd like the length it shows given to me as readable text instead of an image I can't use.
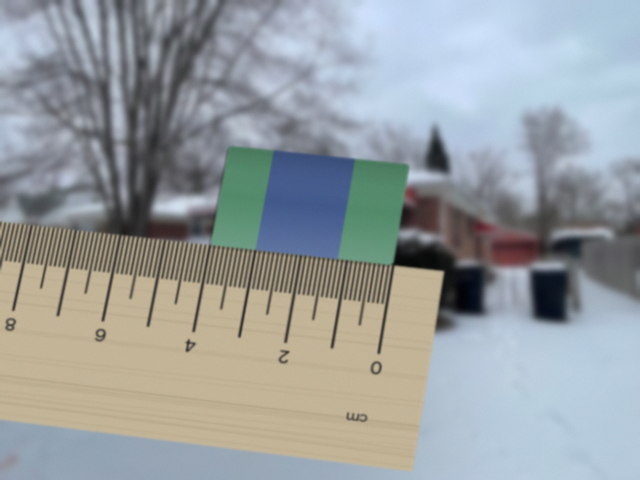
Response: 4 cm
